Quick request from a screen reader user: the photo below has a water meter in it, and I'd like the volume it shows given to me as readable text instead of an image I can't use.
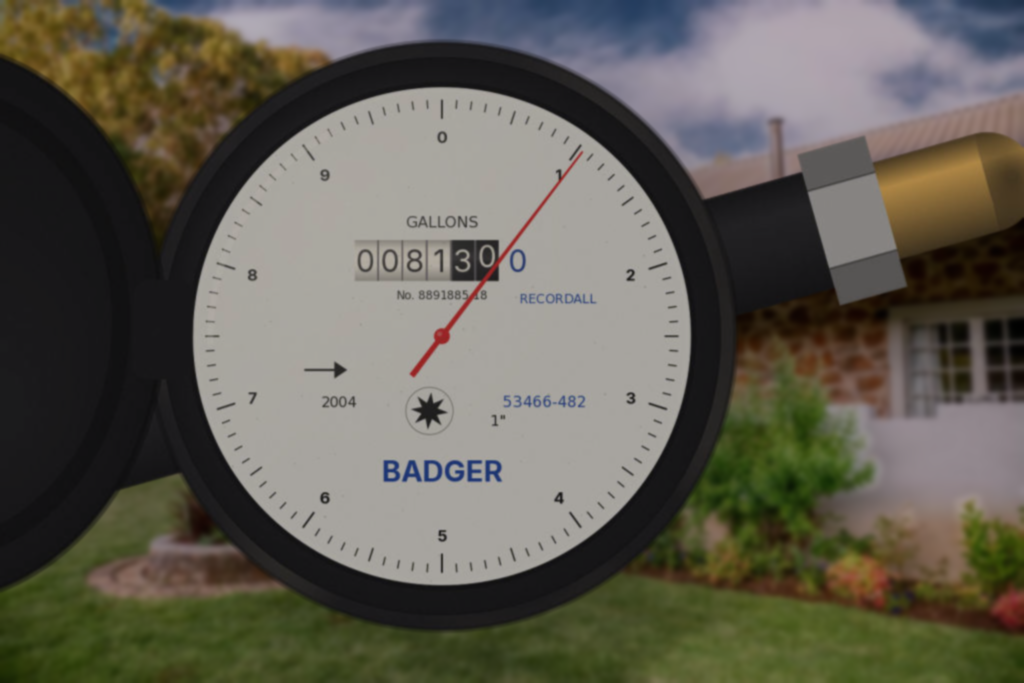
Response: 81301.0 gal
